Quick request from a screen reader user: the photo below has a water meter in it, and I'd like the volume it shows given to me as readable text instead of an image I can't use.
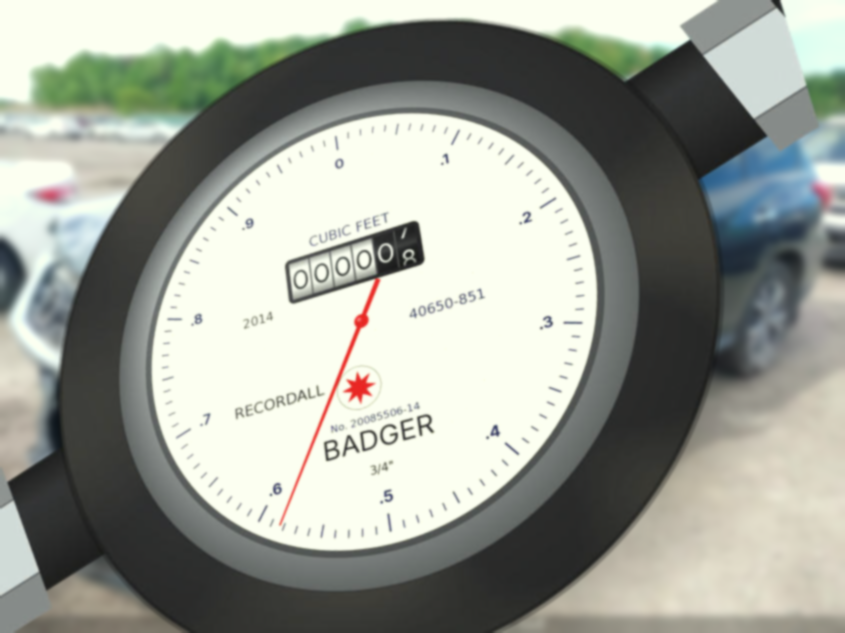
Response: 7.58 ft³
